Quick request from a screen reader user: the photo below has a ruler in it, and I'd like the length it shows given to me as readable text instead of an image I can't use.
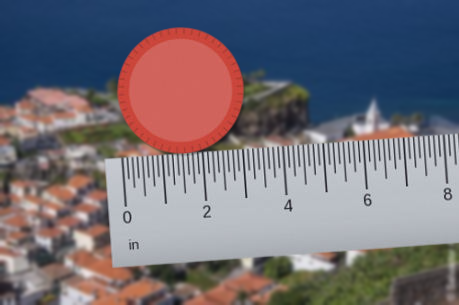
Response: 3.125 in
